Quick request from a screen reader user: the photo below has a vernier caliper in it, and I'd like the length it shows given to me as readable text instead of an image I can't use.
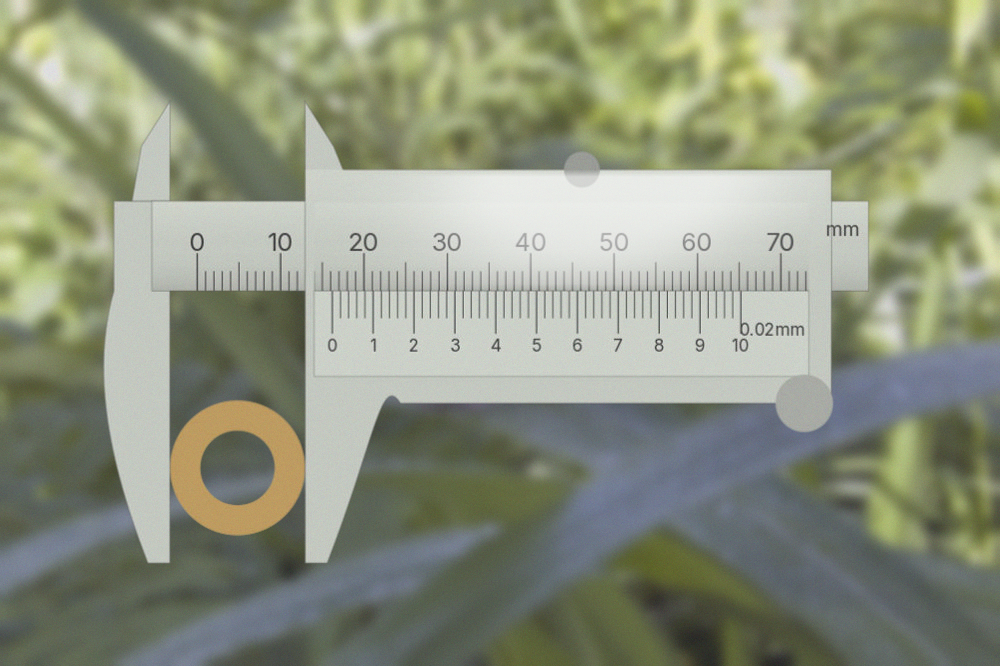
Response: 16.2 mm
